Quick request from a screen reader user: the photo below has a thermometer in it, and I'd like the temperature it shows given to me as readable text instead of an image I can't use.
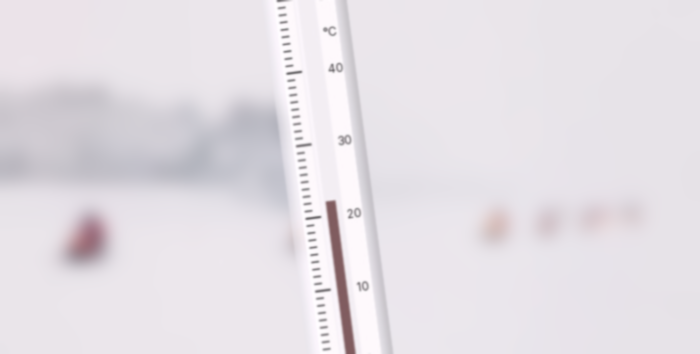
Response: 22 °C
